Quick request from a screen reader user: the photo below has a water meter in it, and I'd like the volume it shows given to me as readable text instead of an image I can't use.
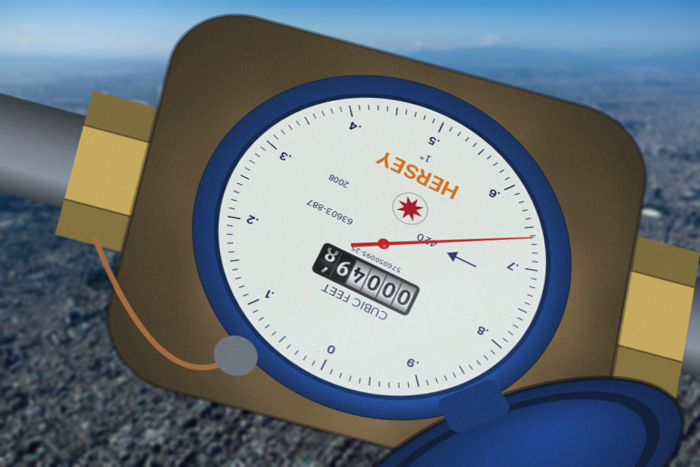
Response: 497.66 ft³
